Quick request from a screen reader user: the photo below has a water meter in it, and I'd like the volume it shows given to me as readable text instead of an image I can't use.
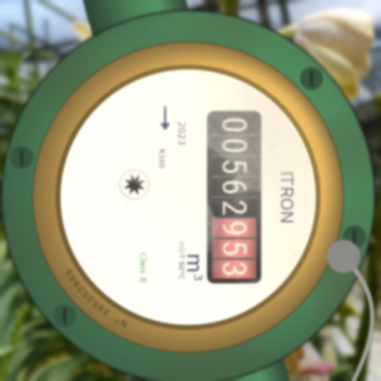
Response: 562.953 m³
